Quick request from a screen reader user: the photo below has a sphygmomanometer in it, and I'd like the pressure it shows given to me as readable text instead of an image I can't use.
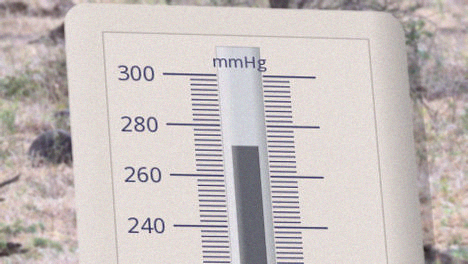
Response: 272 mmHg
